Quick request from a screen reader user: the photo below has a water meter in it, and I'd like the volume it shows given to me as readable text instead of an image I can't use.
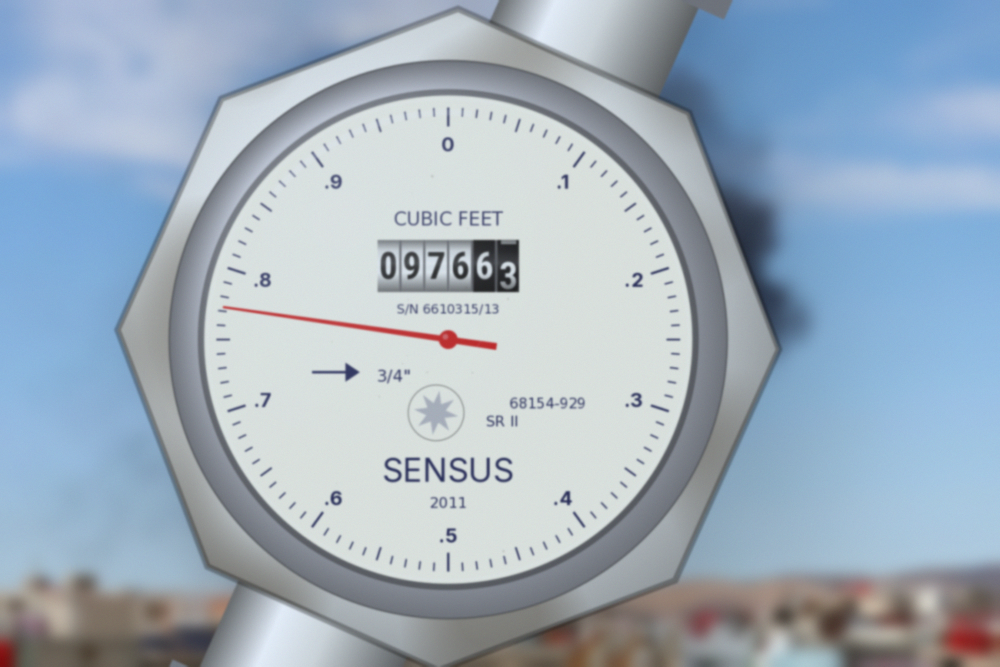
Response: 97662.77 ft³
